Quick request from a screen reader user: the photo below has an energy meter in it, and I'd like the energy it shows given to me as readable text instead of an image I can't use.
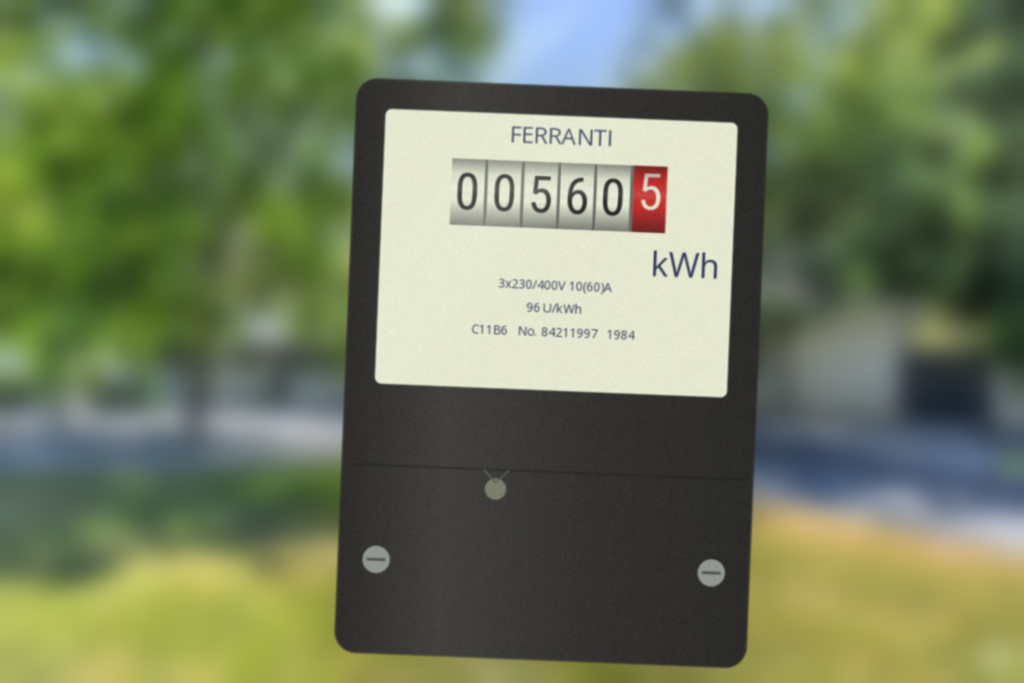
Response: 560.5 kWh
